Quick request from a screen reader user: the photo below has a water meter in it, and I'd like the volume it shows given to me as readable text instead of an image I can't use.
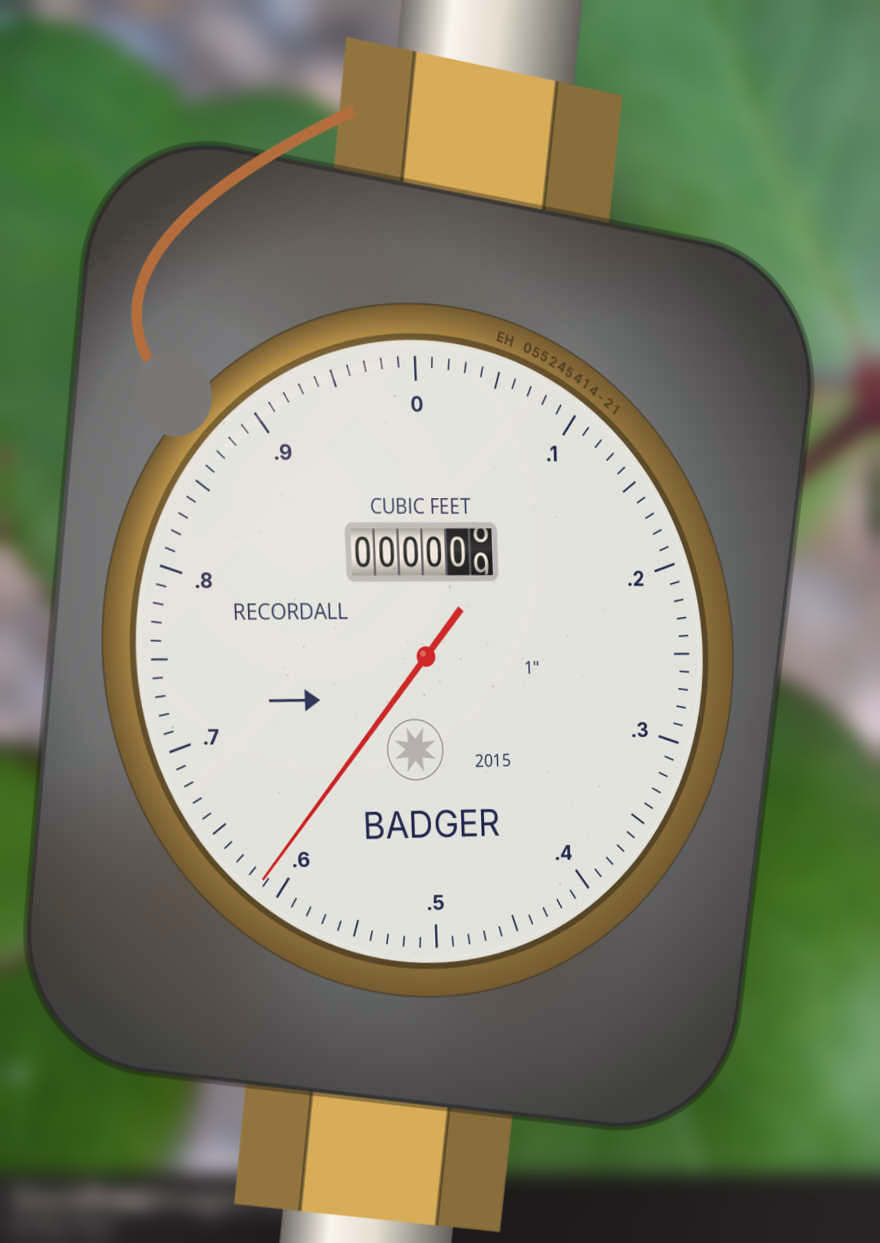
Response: 8.61 ft³
